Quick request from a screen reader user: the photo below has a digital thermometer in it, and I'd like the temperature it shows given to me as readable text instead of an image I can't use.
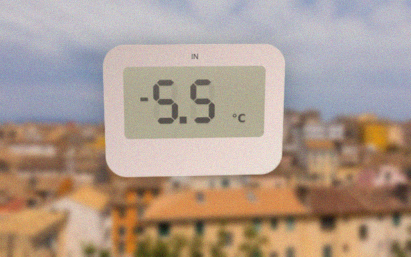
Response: -5.5 °C
